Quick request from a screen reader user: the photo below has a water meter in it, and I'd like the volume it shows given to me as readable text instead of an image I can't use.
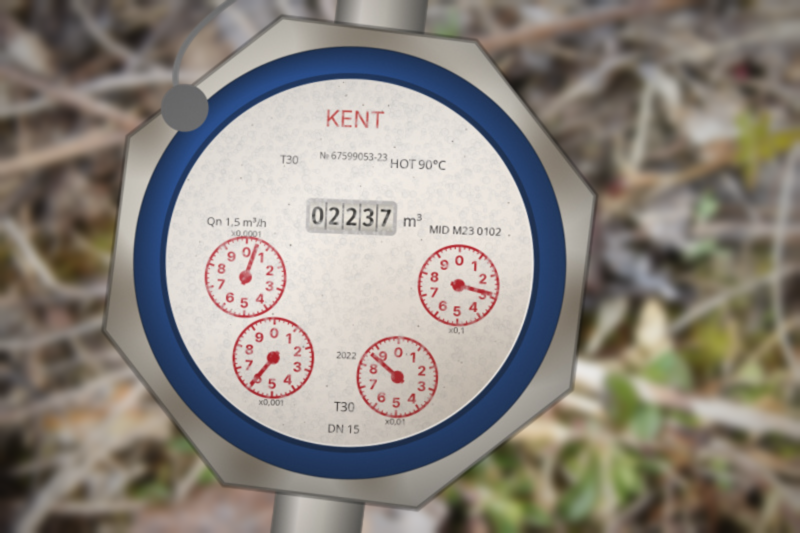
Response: 2237.2860 m³
